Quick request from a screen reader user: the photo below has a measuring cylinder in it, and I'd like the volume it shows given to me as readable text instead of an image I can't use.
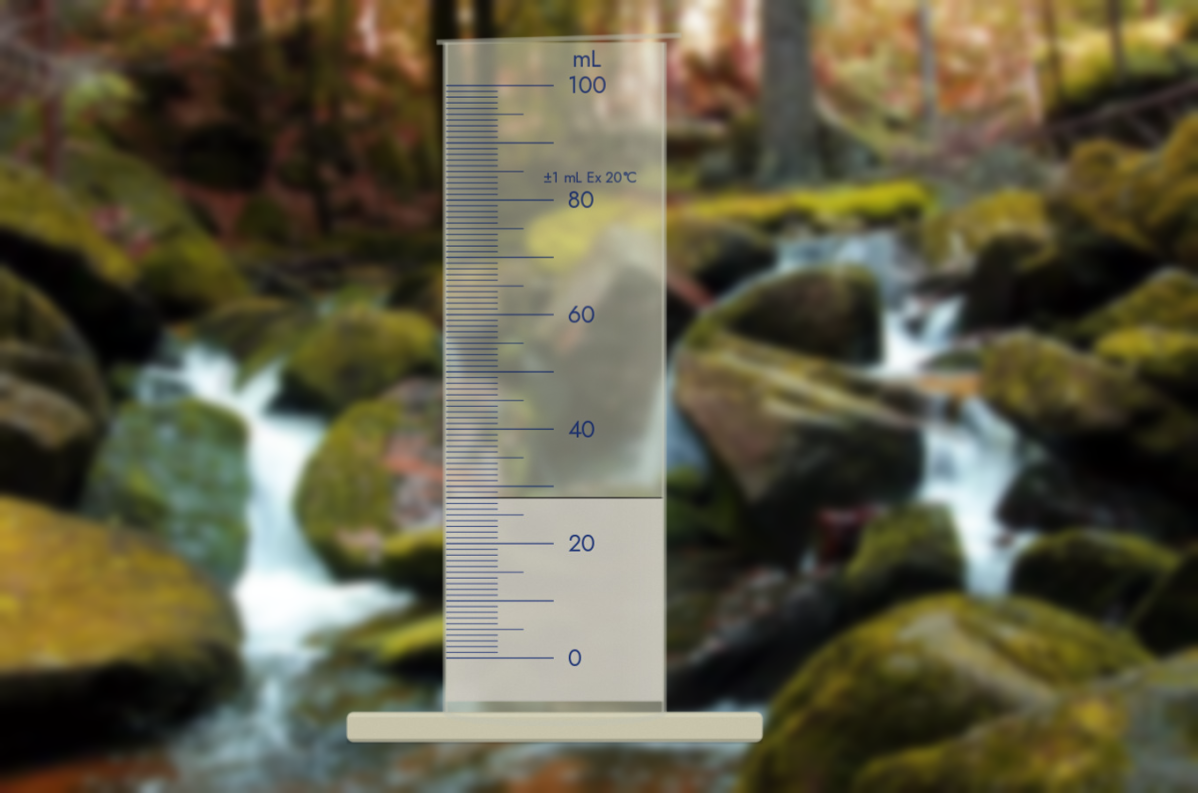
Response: 28 mL
